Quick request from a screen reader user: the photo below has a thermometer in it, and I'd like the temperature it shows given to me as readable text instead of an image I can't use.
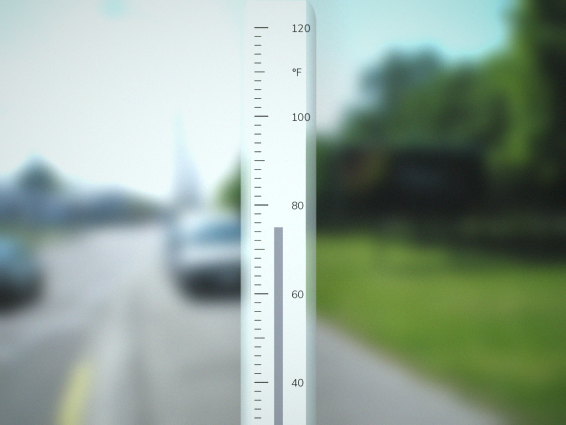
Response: 75 °F
